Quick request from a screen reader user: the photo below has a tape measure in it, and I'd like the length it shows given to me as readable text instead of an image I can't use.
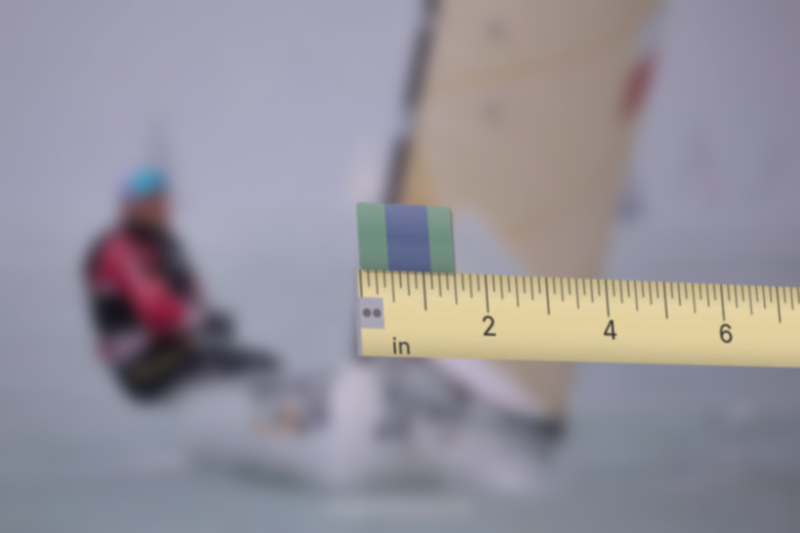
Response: 1.5 in
